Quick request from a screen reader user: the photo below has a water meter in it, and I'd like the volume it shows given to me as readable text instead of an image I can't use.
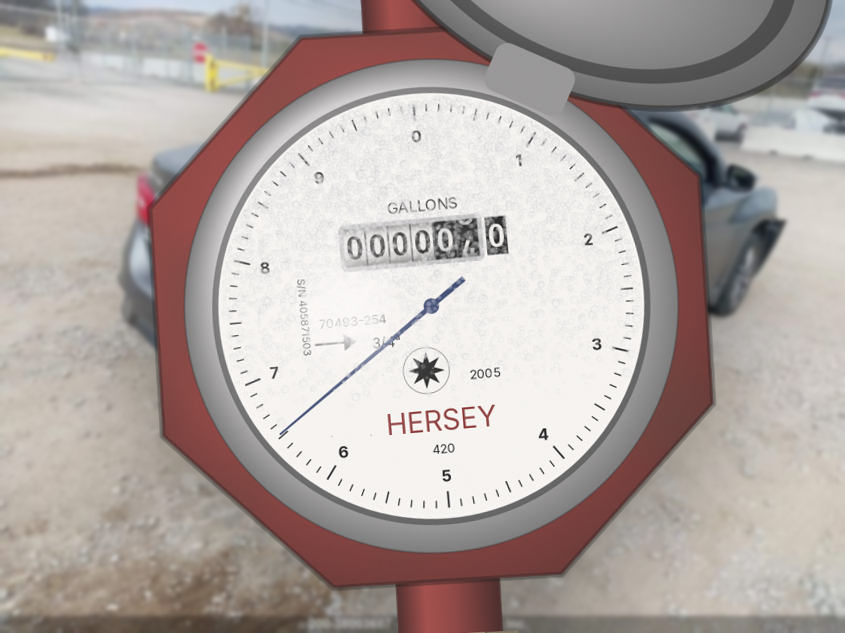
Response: 36.5 gal
